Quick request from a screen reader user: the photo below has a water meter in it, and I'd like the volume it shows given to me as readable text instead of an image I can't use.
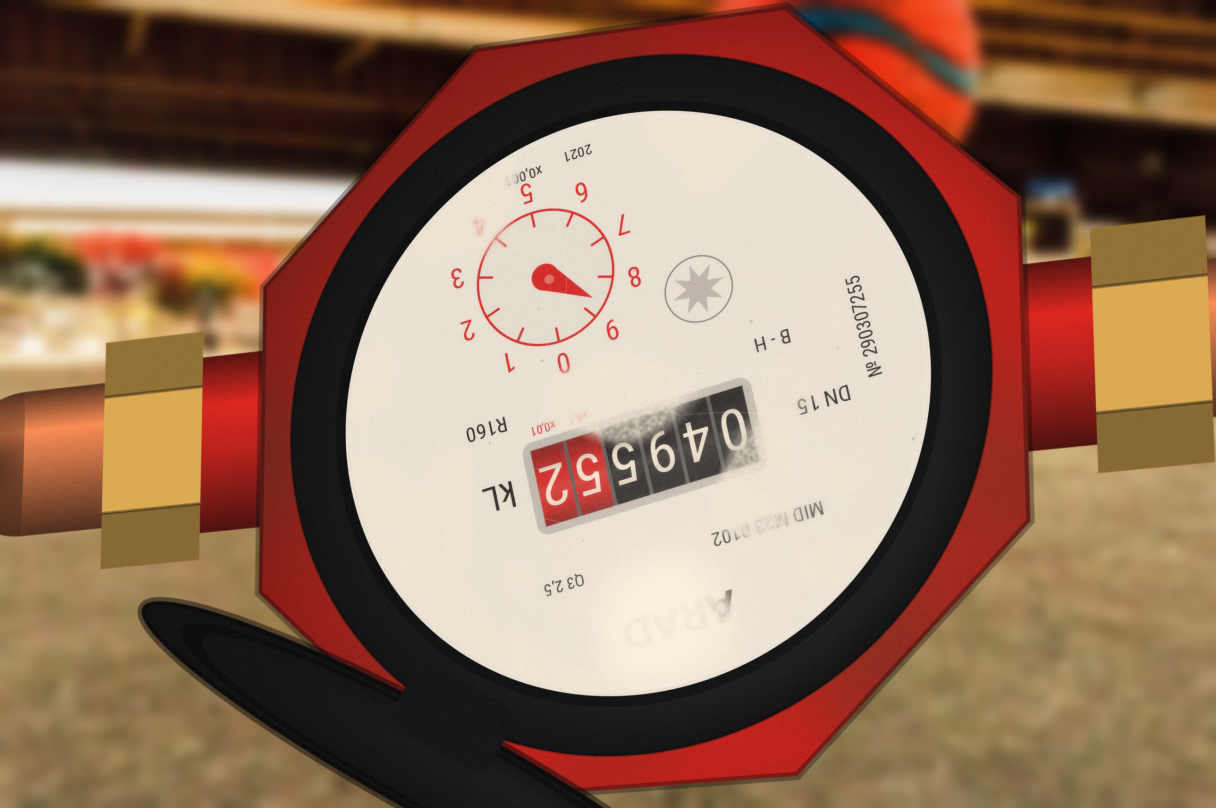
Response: 495.528 kL
